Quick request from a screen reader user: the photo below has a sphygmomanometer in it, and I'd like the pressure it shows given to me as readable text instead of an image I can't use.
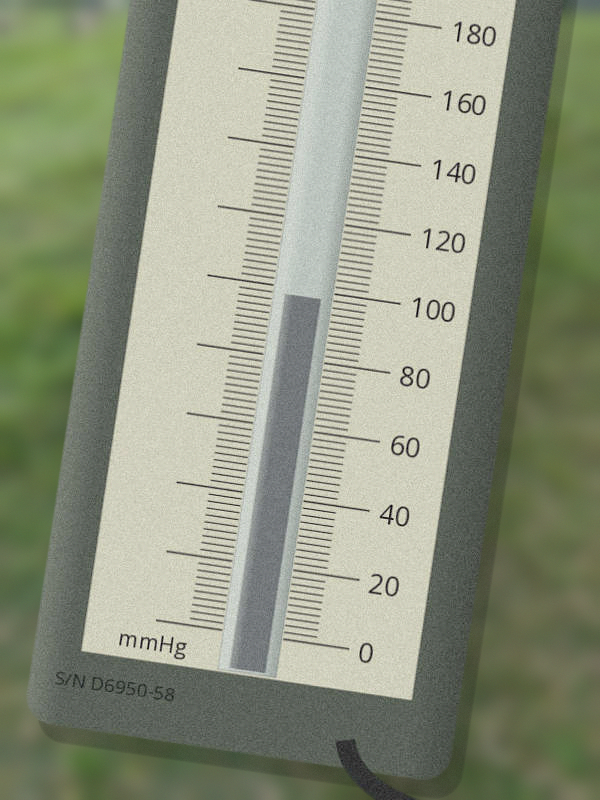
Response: 98 mmHg
